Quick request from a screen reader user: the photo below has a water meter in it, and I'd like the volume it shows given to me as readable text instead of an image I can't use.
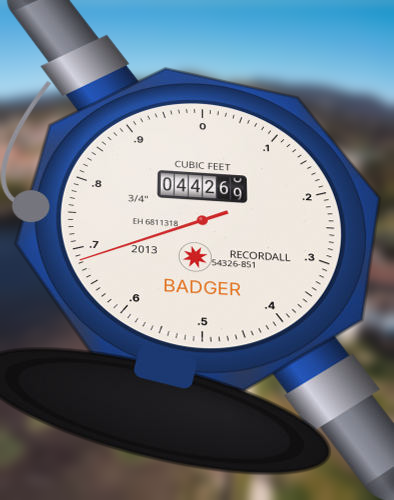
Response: 44268.68 ft³
